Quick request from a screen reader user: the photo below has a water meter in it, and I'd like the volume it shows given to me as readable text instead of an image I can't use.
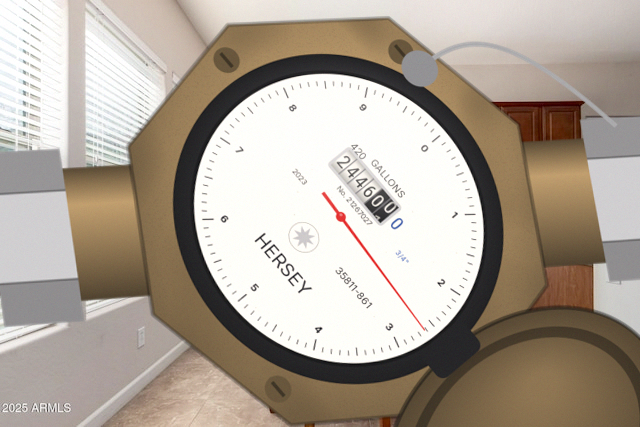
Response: 2446002.6 gal
